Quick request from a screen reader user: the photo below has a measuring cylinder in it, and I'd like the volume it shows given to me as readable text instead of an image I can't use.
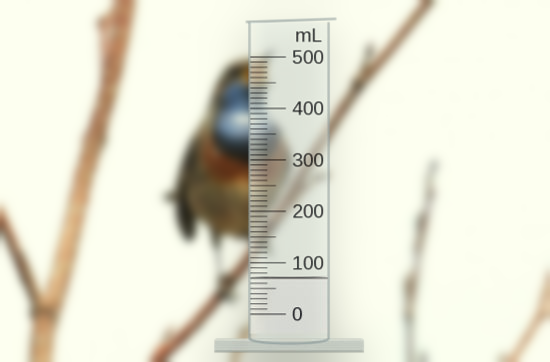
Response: 70 mL
